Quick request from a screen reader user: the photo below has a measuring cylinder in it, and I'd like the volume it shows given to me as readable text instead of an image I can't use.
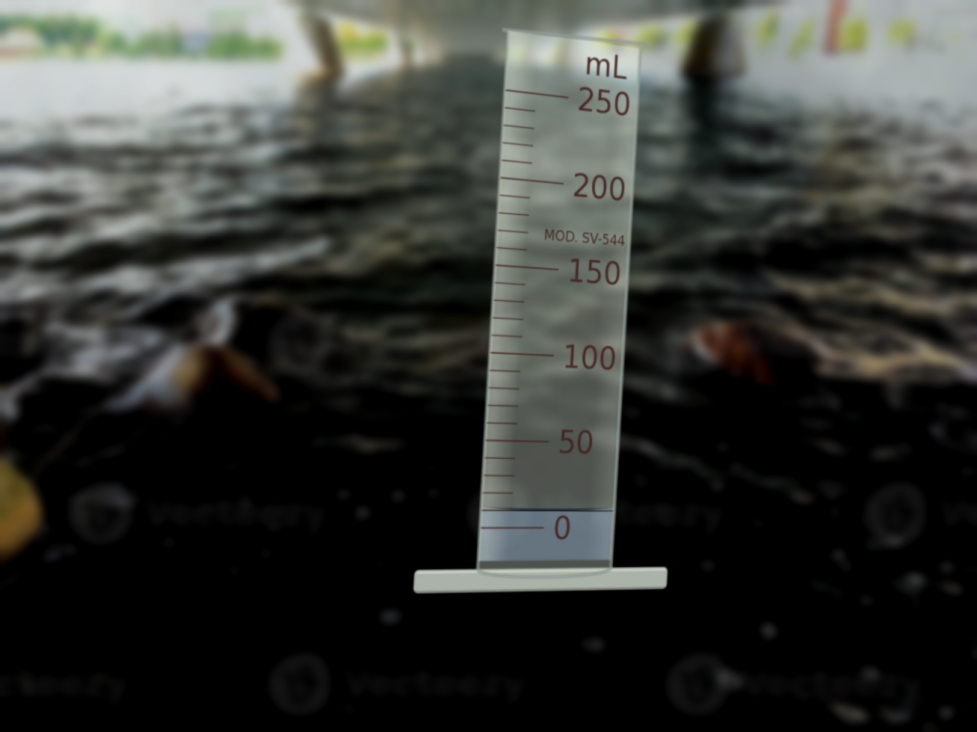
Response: 10 mL
